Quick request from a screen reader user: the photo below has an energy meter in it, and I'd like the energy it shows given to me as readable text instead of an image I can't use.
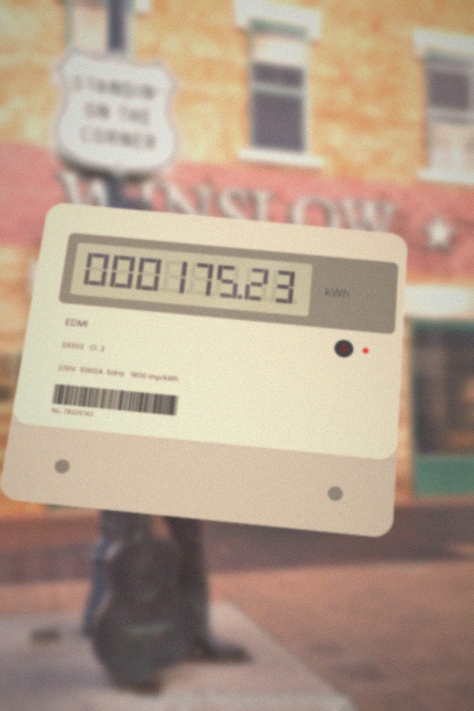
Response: 175.23 kWh
